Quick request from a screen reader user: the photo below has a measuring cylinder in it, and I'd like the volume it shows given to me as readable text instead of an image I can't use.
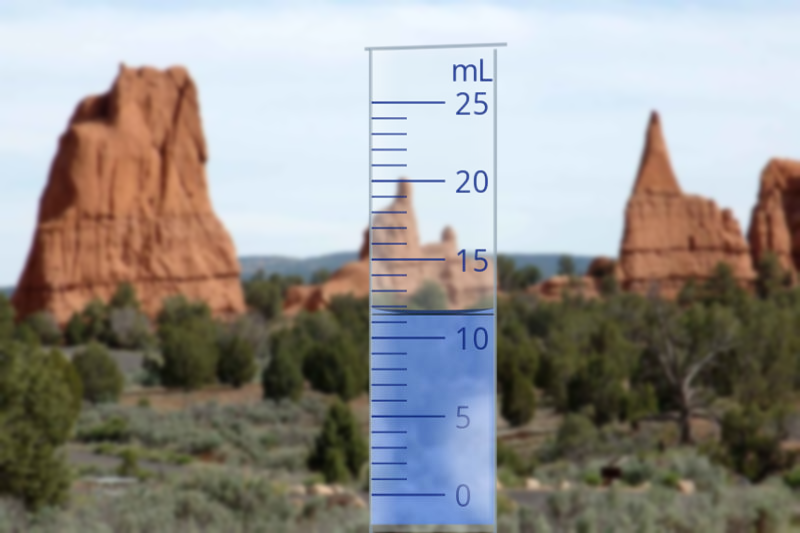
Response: 11.5 mL
